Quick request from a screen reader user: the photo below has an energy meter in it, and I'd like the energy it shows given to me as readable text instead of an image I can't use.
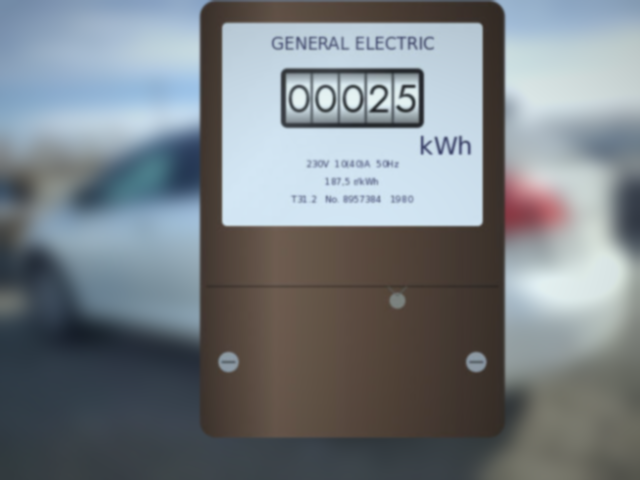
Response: 25 kWh
